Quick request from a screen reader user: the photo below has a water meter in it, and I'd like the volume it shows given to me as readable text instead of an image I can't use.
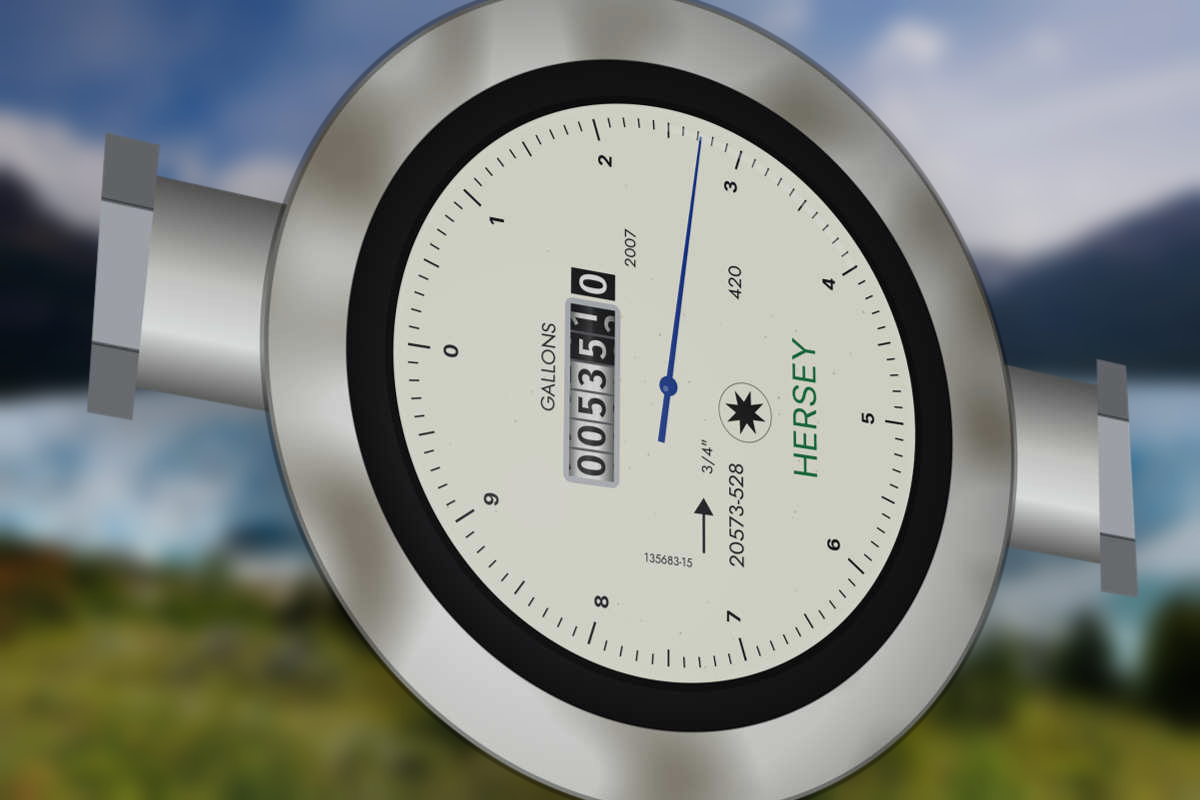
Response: 53512.7 gal
